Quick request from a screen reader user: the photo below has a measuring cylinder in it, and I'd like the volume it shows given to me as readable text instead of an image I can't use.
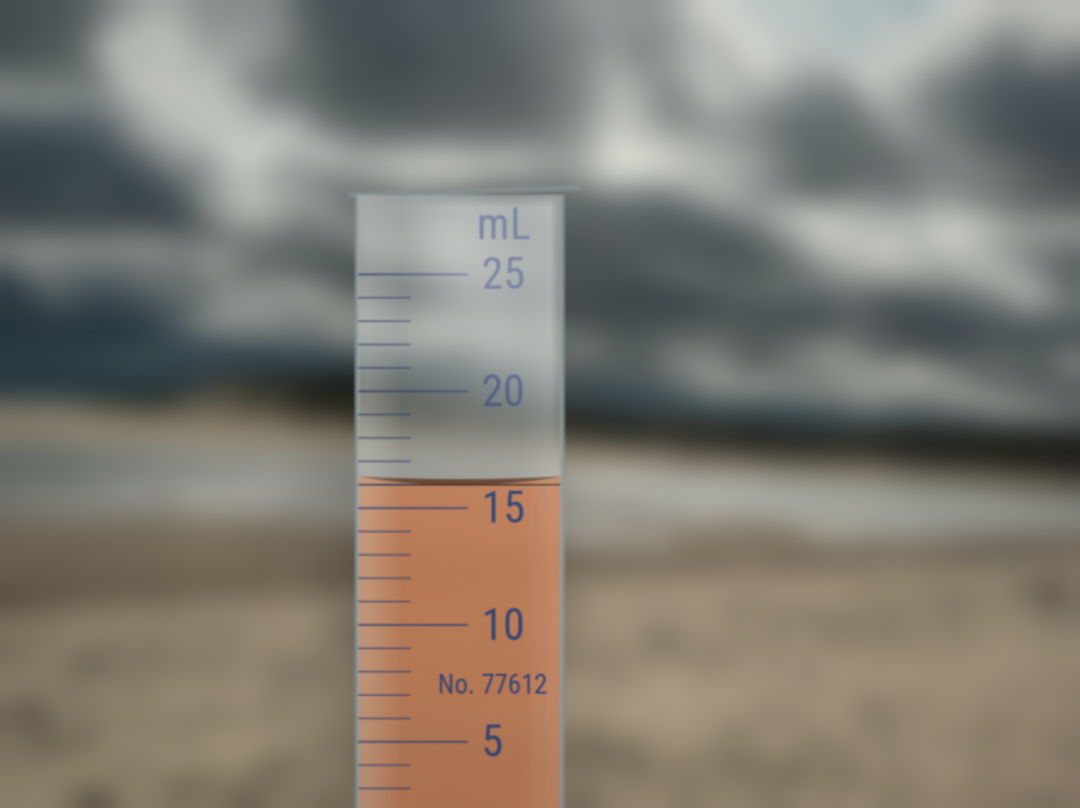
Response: 16 mL
